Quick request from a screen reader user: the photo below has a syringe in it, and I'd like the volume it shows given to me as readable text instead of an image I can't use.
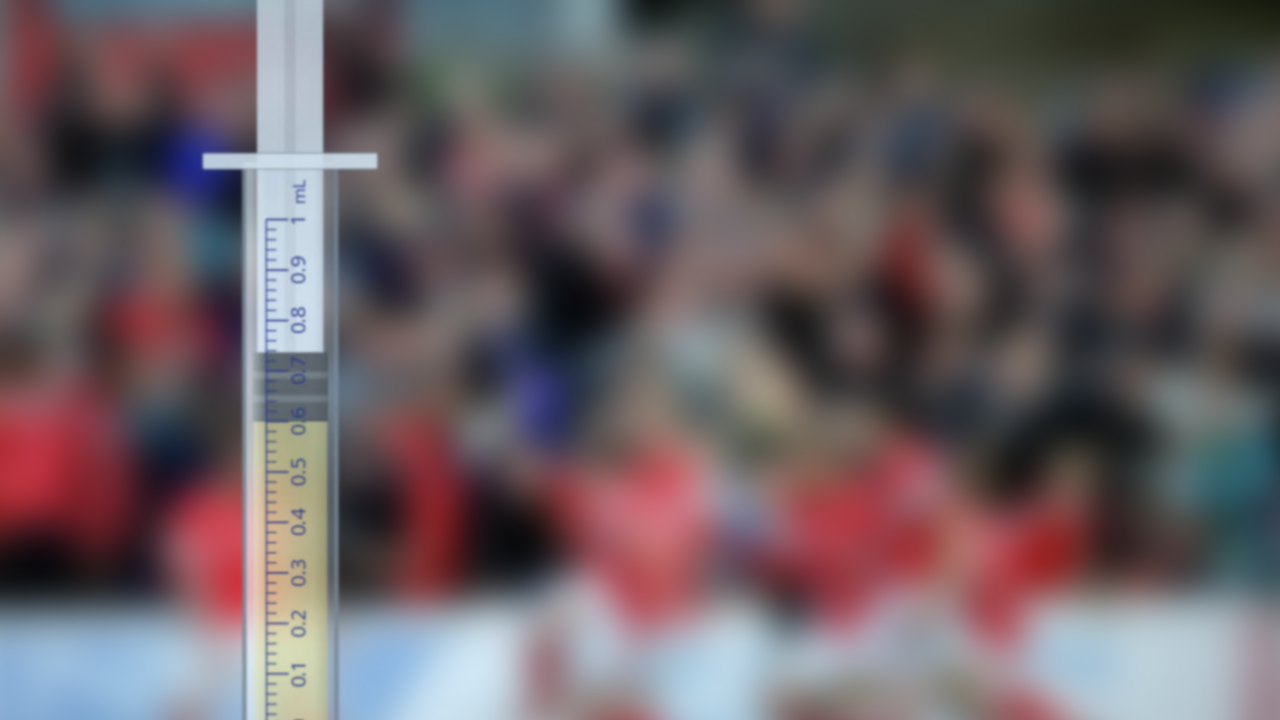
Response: 0.6 mL
